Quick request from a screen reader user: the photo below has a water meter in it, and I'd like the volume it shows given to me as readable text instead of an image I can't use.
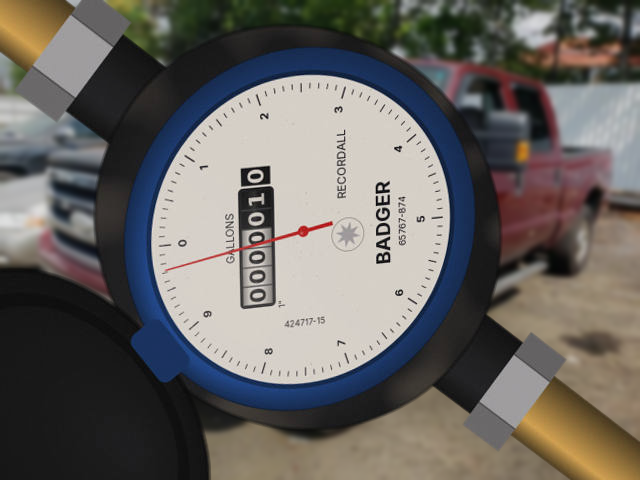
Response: 9.7 gal
